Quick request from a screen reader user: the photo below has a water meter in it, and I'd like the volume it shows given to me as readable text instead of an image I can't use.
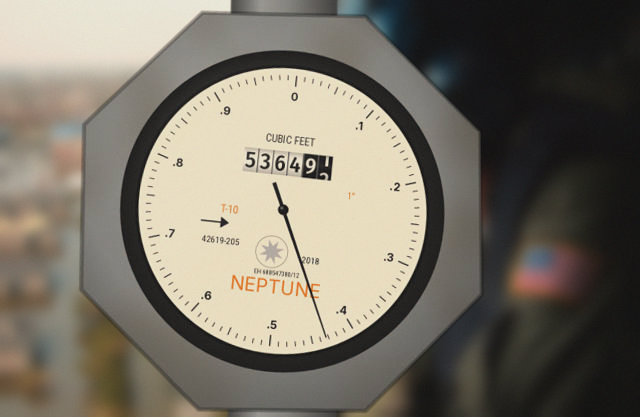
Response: 536491.43 ft³
